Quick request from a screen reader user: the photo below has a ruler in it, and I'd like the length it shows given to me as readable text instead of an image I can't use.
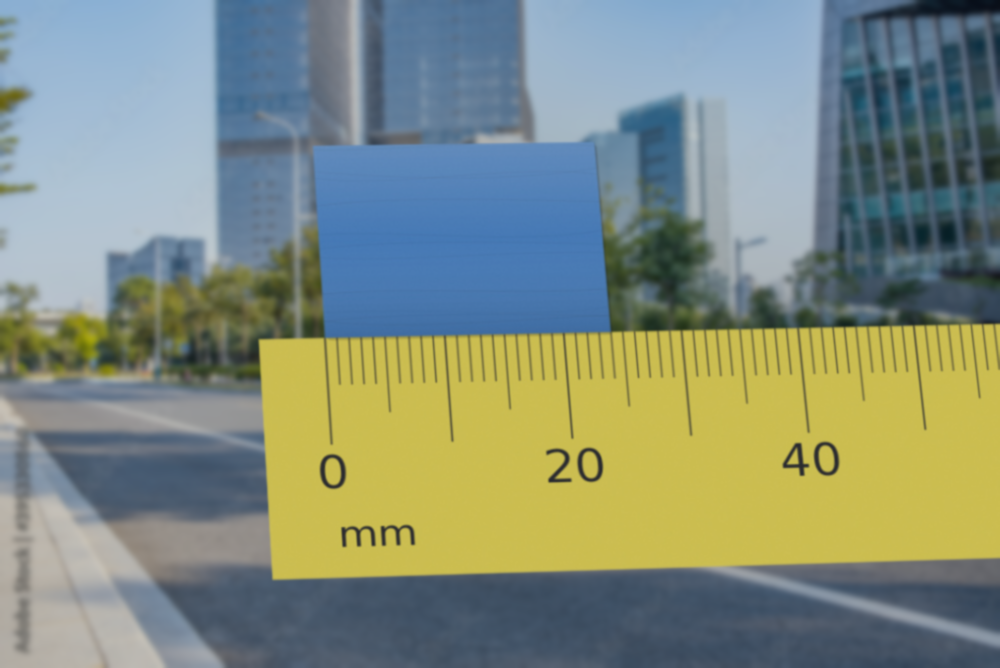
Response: 24 mm
